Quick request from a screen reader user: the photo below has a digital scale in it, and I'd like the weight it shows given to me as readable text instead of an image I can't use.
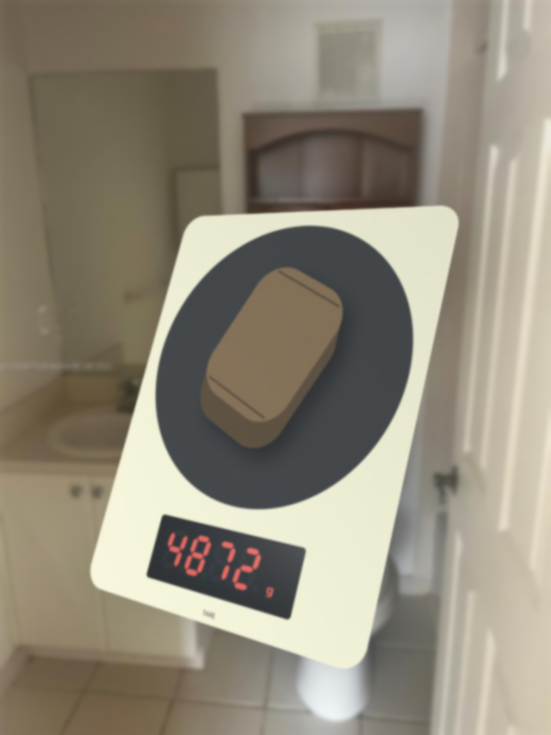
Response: 4872 g
